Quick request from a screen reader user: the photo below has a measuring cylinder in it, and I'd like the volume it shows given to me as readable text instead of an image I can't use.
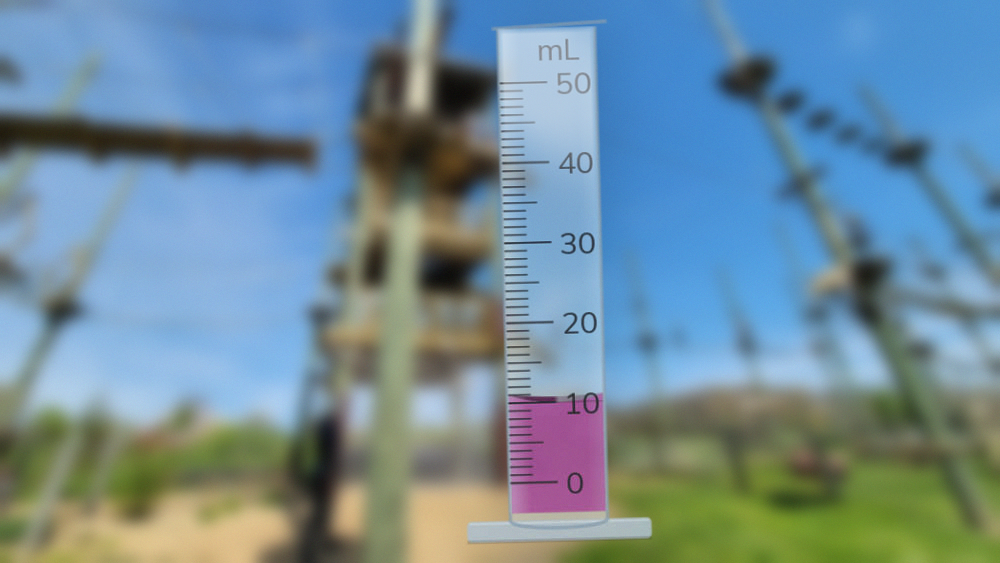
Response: 10 mL
